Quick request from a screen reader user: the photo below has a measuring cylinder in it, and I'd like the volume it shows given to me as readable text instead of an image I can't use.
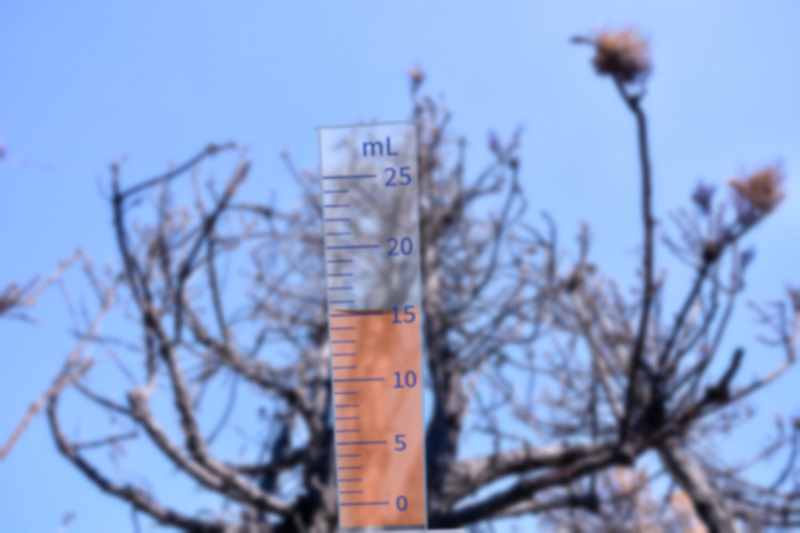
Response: 15 mL
